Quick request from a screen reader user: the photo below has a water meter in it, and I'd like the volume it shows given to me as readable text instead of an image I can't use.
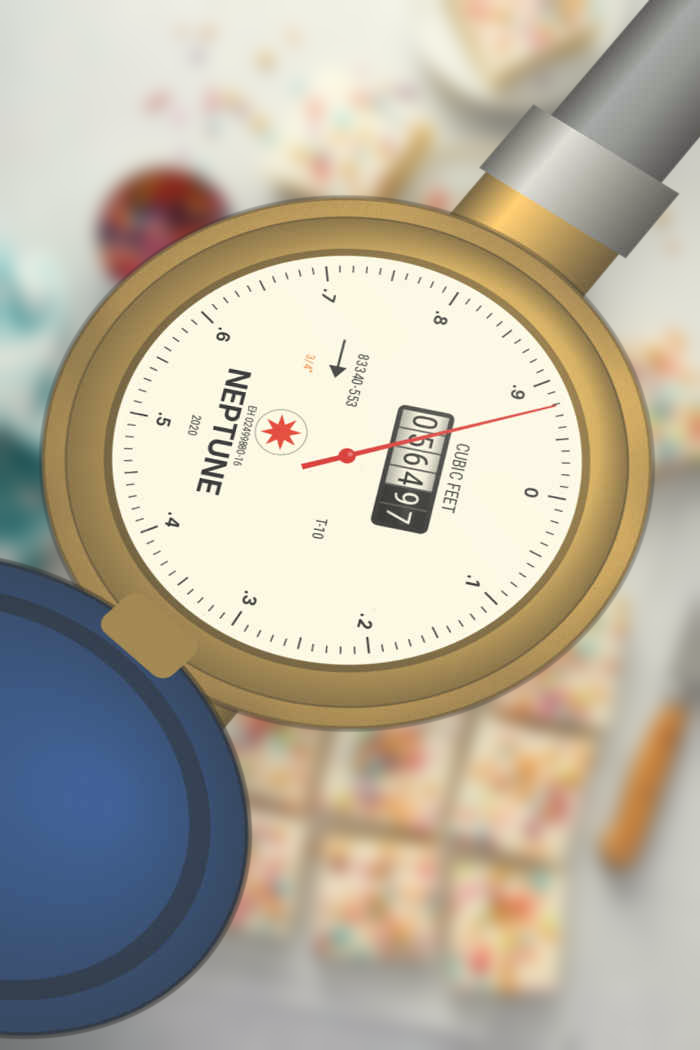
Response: 56496.92 ft³
